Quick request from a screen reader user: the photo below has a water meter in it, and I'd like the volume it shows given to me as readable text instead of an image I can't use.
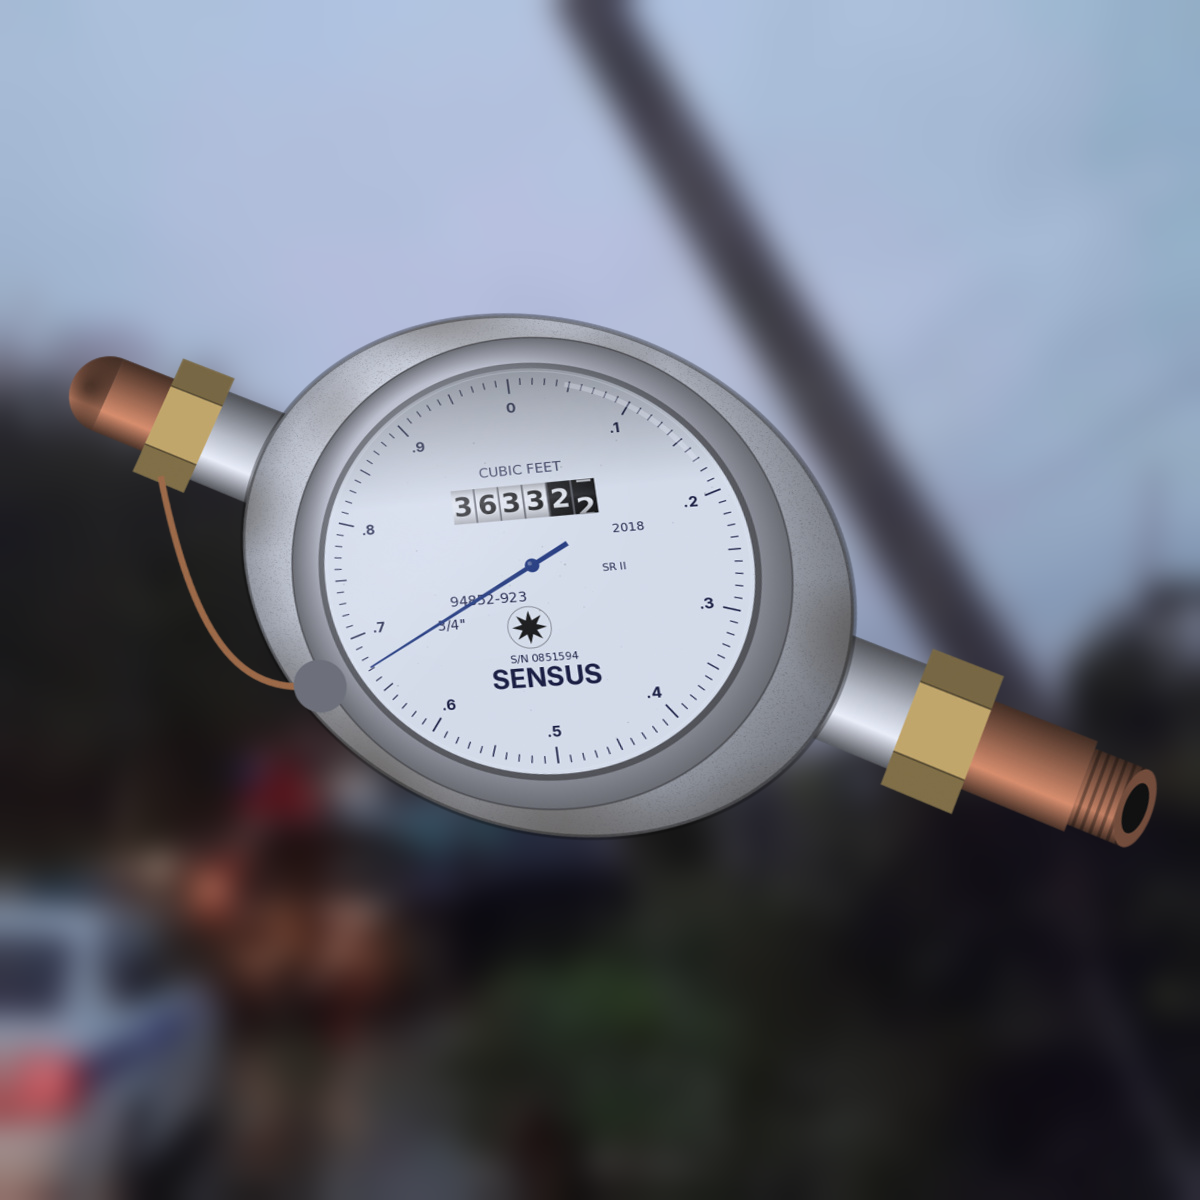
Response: 363321.67 ft³
